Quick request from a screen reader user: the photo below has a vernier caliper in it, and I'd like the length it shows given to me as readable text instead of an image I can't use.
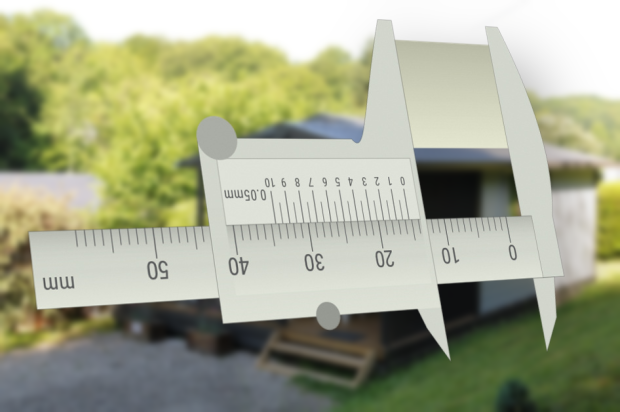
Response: 15.4 mm
